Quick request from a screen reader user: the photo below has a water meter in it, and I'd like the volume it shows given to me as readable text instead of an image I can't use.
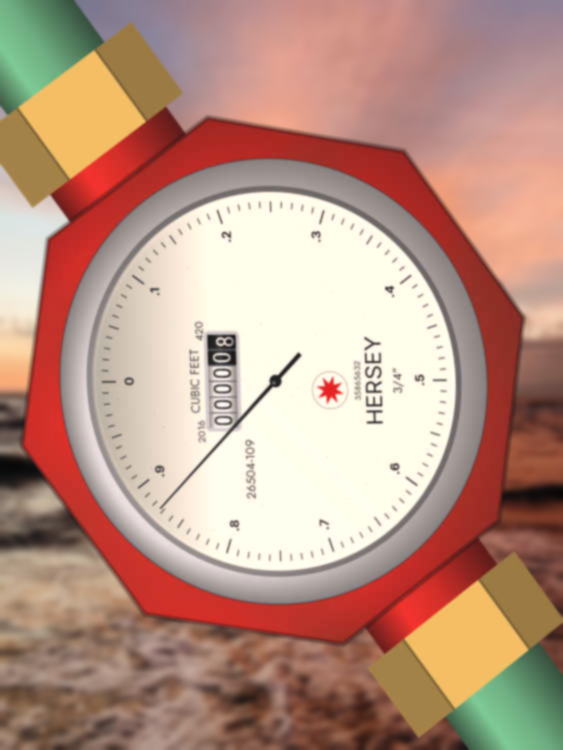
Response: 7.87 ft³
